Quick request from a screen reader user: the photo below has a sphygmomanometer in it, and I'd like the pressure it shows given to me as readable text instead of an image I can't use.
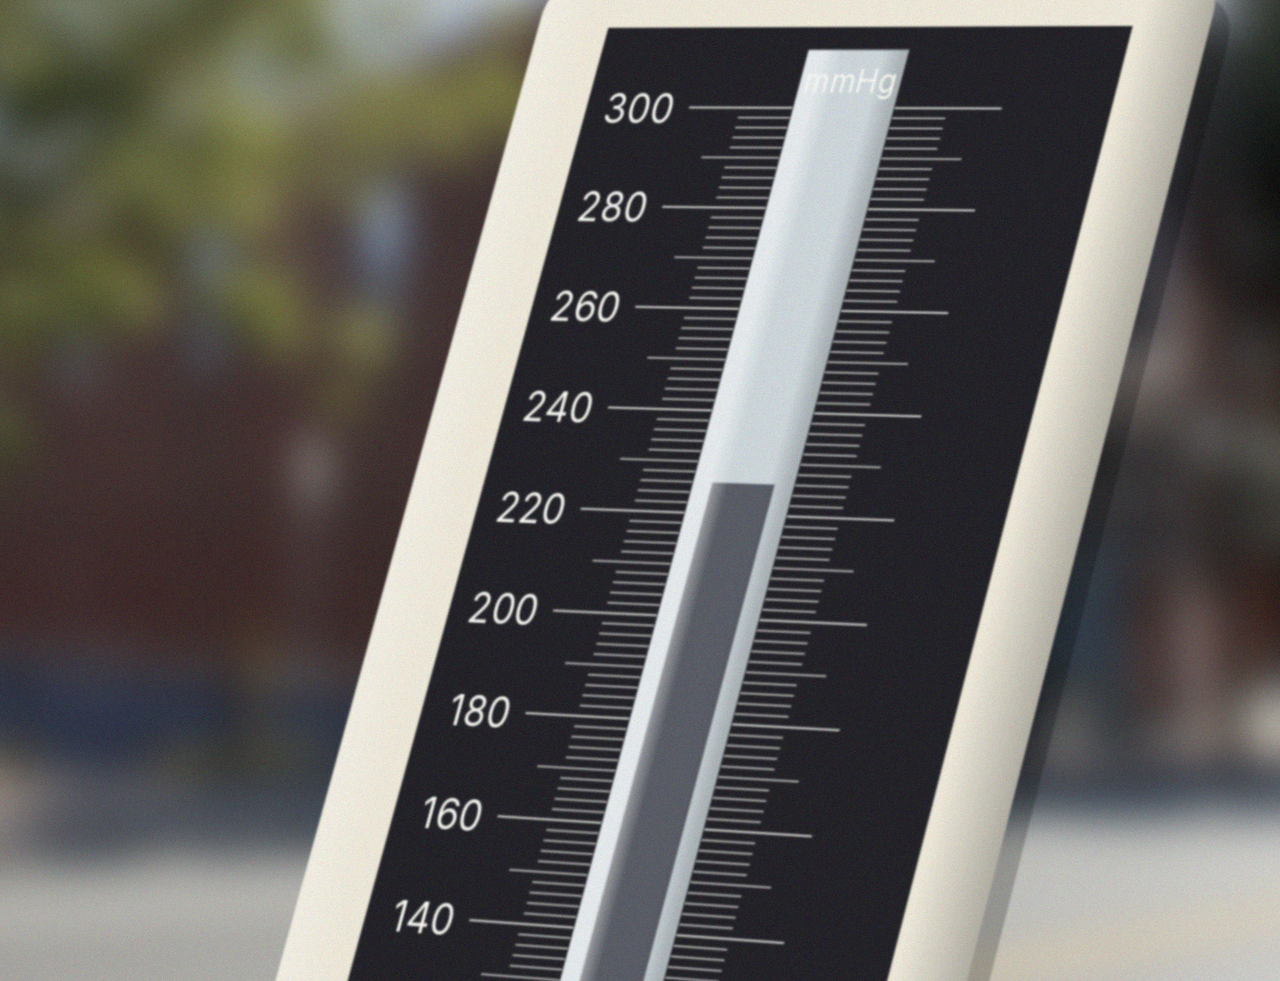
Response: 226 mmHg
